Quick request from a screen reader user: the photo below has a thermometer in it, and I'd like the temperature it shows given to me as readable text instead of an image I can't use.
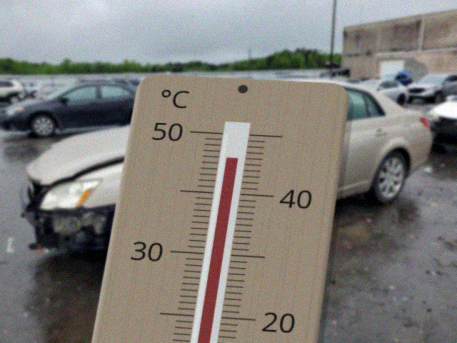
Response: 46 °C
